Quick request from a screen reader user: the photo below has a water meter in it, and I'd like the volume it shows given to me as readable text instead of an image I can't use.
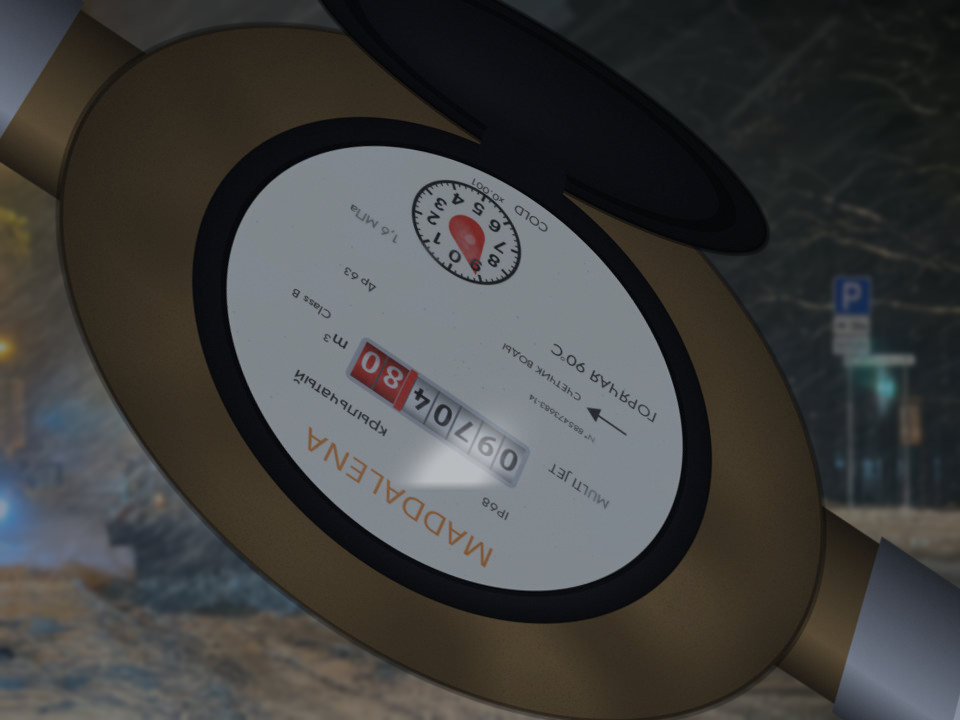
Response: 9704.799 m³
